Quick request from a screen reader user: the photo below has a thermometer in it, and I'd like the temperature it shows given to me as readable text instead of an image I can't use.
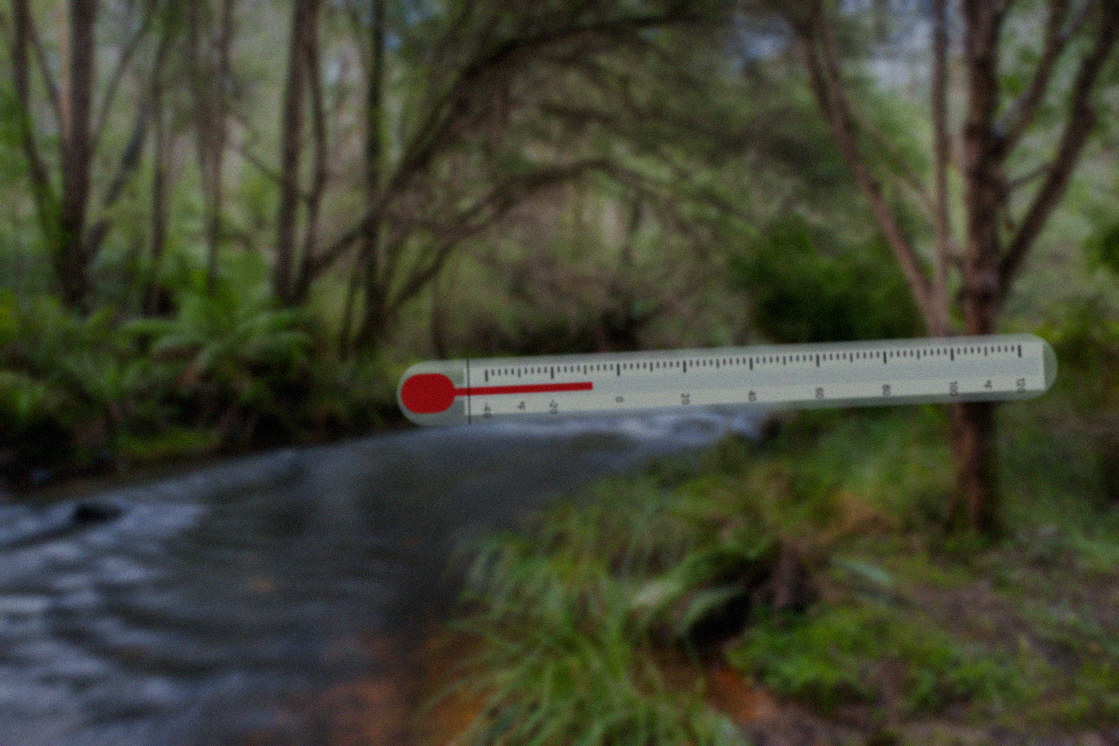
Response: -8 °F
